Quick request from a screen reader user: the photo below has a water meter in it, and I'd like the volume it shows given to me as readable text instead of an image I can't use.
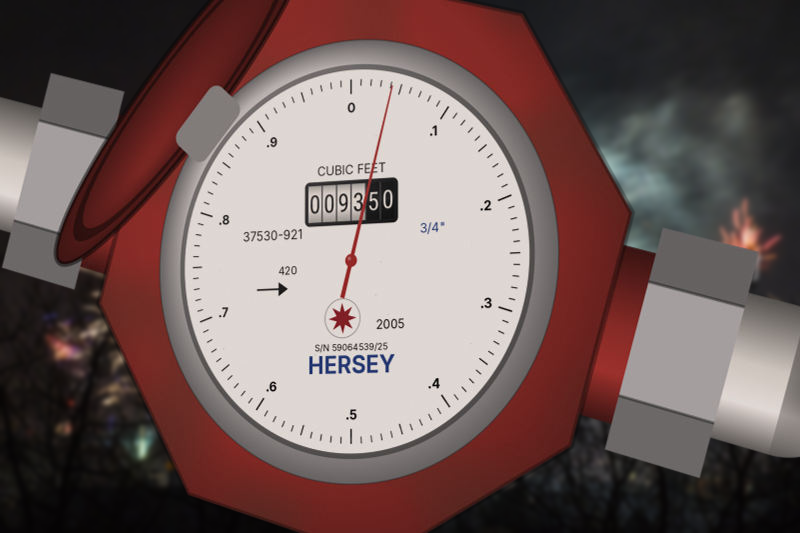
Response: 9350.04 ft³
